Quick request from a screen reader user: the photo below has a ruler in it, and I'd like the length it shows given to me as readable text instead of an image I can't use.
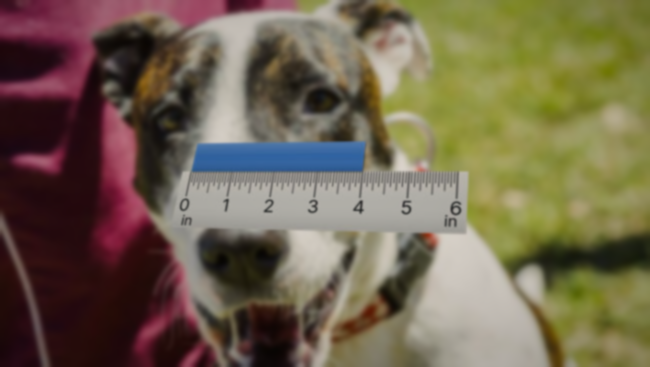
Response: 4 in
